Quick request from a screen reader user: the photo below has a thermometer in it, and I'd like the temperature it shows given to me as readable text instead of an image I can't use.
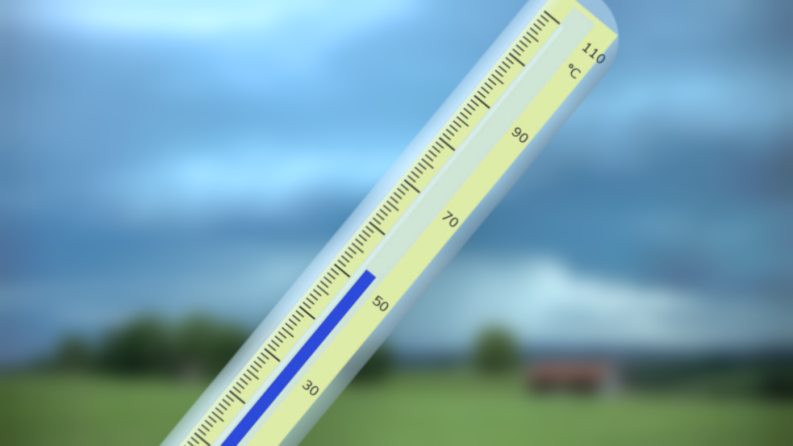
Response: 53 °C
